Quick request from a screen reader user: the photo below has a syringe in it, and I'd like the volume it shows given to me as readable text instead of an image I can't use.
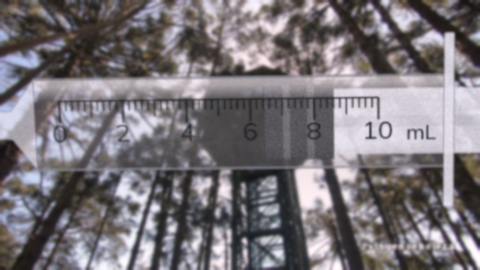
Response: 6.4 mL
